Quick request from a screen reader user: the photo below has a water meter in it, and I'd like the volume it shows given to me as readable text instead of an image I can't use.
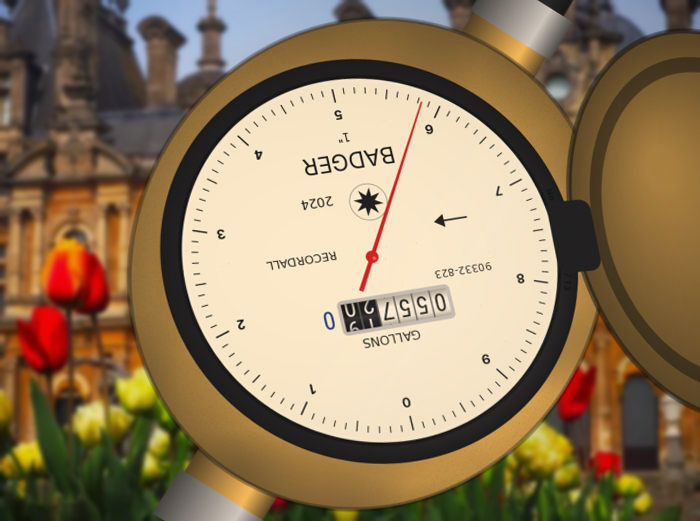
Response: 557195.8 gal
